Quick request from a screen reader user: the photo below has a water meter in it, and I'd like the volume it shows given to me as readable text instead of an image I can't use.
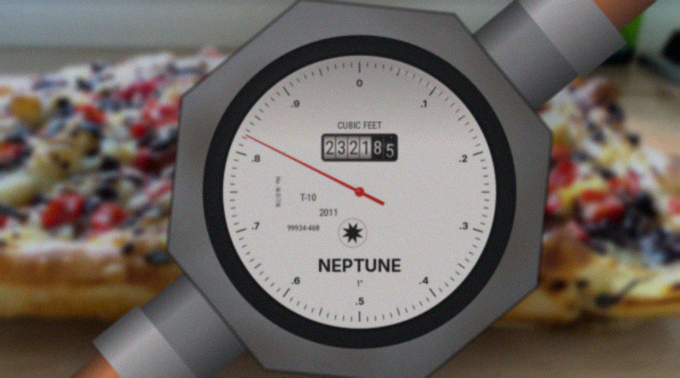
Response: 232184.82 ft³
